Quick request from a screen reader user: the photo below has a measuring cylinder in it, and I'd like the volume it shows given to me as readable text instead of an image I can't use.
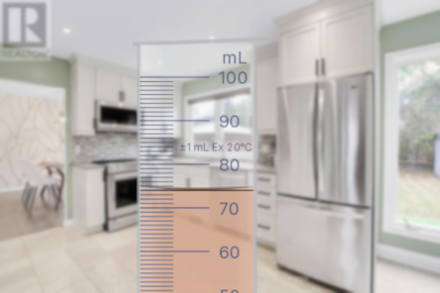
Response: 74 mL
